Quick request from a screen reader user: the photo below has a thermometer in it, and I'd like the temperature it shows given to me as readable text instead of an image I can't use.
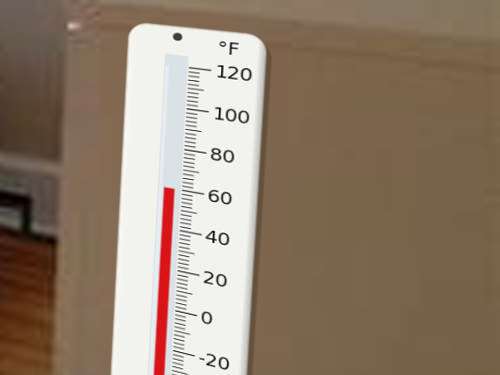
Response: 60 °F
